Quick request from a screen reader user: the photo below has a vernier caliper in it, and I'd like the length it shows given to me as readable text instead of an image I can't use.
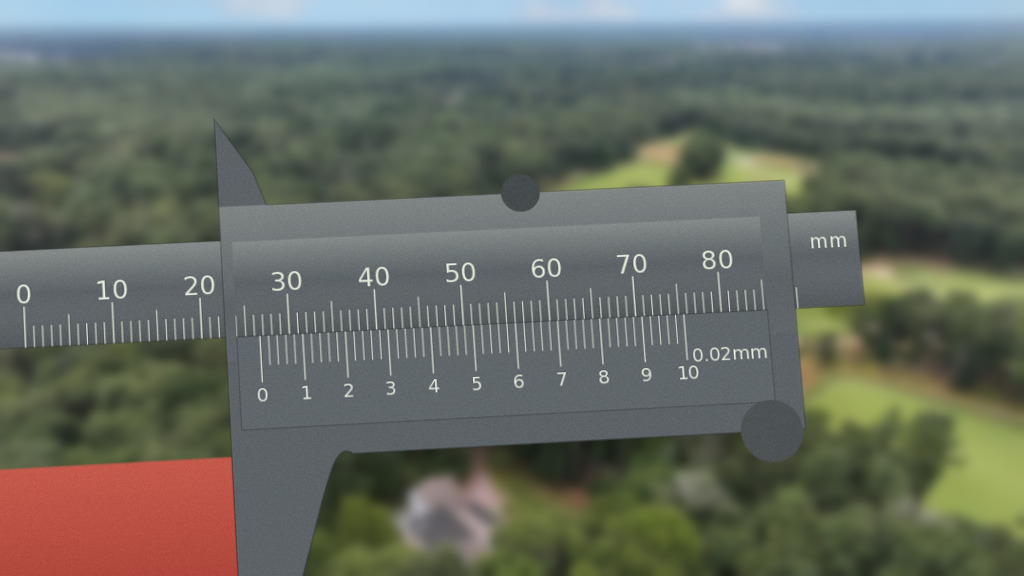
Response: 26.6 mm
